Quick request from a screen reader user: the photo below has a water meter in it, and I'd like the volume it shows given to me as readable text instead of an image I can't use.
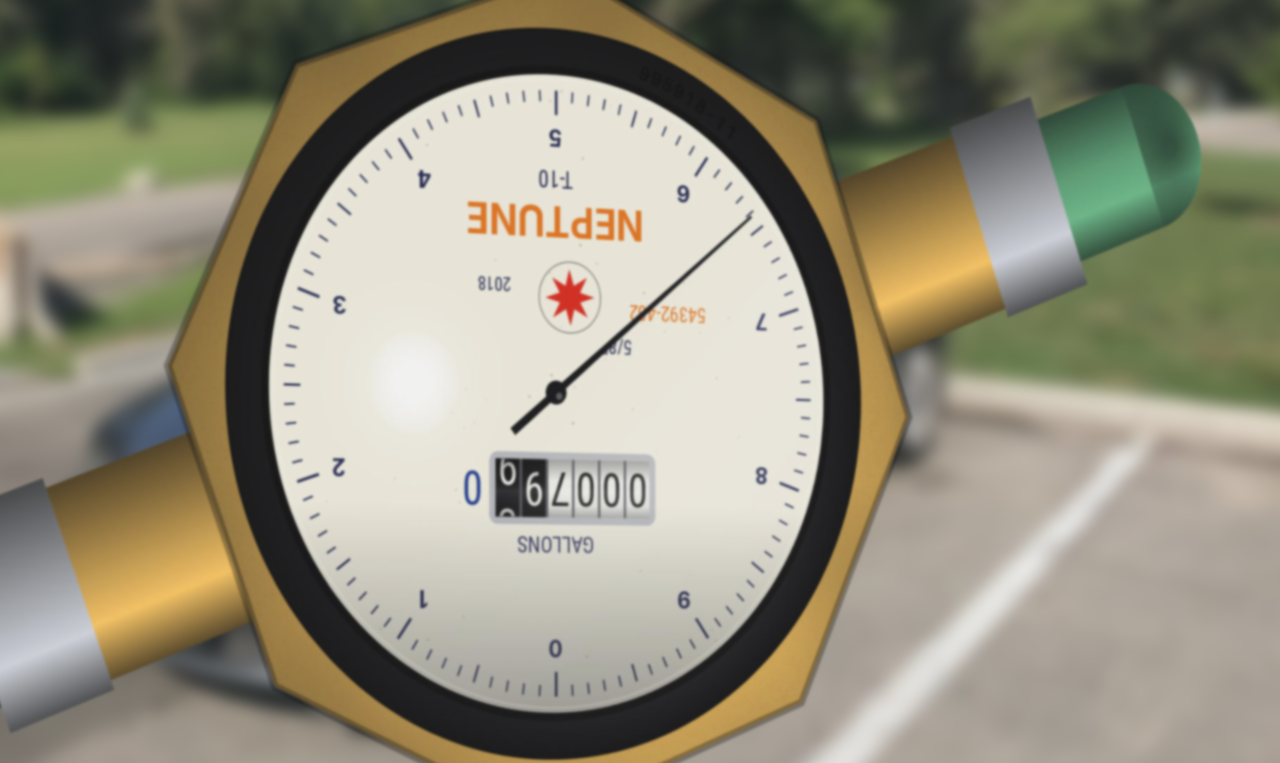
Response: 7986.4 gal
